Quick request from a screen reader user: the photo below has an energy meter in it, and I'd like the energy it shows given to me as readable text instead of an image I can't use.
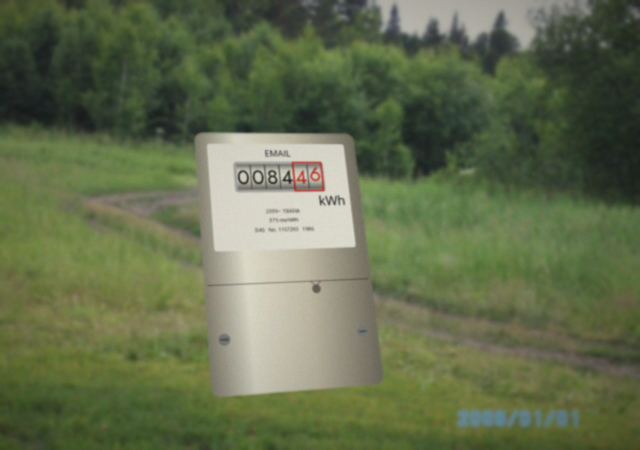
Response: 84.46 kWh
